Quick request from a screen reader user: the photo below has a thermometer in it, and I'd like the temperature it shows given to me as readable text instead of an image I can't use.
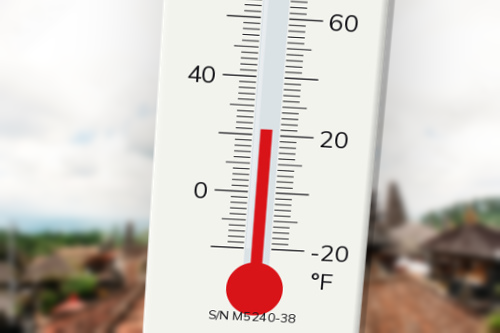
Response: 22 °F
